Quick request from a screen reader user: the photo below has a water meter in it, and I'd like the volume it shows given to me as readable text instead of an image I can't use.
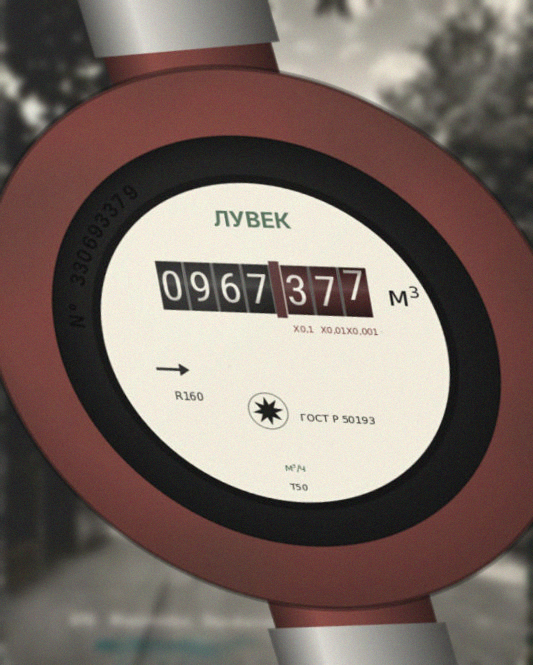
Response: 967.377 m³
